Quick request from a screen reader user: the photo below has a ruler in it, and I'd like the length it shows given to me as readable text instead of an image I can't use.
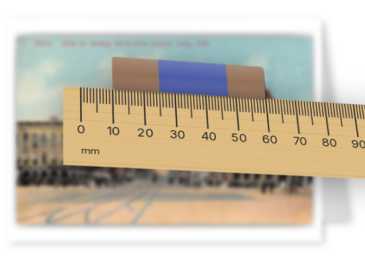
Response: 50 mm
